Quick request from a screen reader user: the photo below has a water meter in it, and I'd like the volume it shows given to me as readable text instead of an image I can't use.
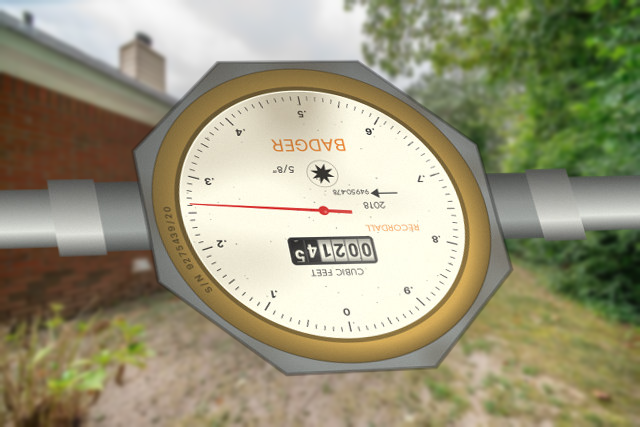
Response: 2145.26 ft³
